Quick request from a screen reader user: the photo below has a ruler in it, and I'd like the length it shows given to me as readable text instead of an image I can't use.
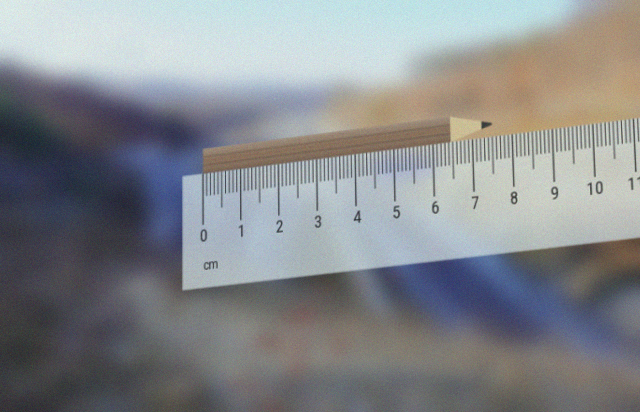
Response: 7.5 cm
